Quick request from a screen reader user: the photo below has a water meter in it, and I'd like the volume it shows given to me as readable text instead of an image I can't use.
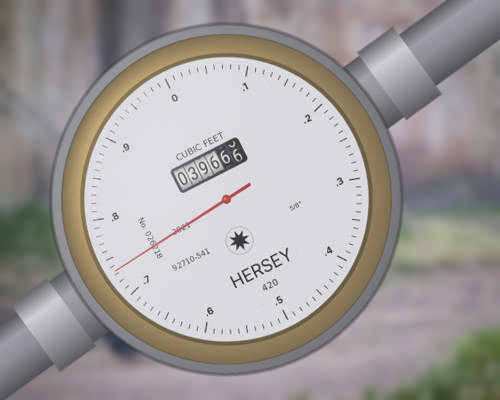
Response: 39665.73 ft³
